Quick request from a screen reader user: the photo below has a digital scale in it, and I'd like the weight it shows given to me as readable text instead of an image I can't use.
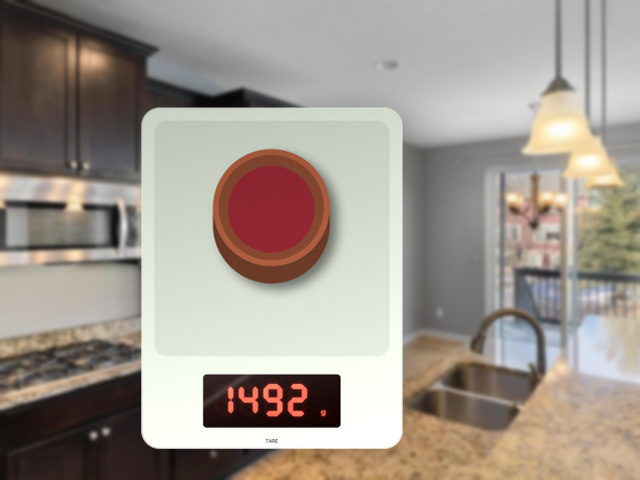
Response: 1492 g
